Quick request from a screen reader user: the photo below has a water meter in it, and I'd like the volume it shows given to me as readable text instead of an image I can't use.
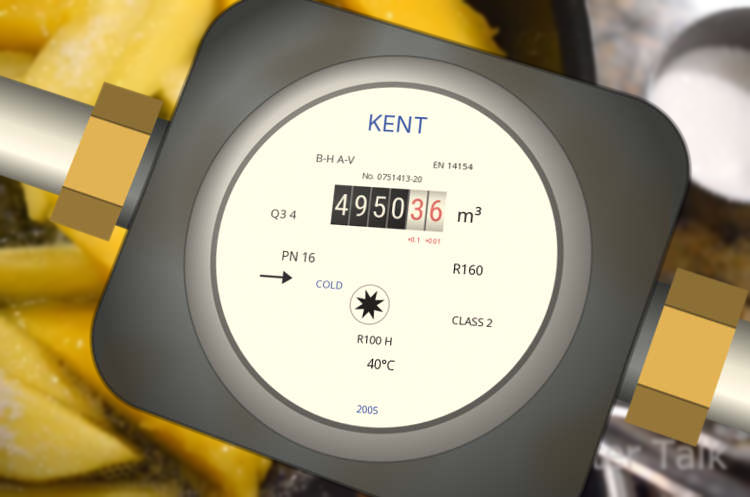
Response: 4950.36 m³
